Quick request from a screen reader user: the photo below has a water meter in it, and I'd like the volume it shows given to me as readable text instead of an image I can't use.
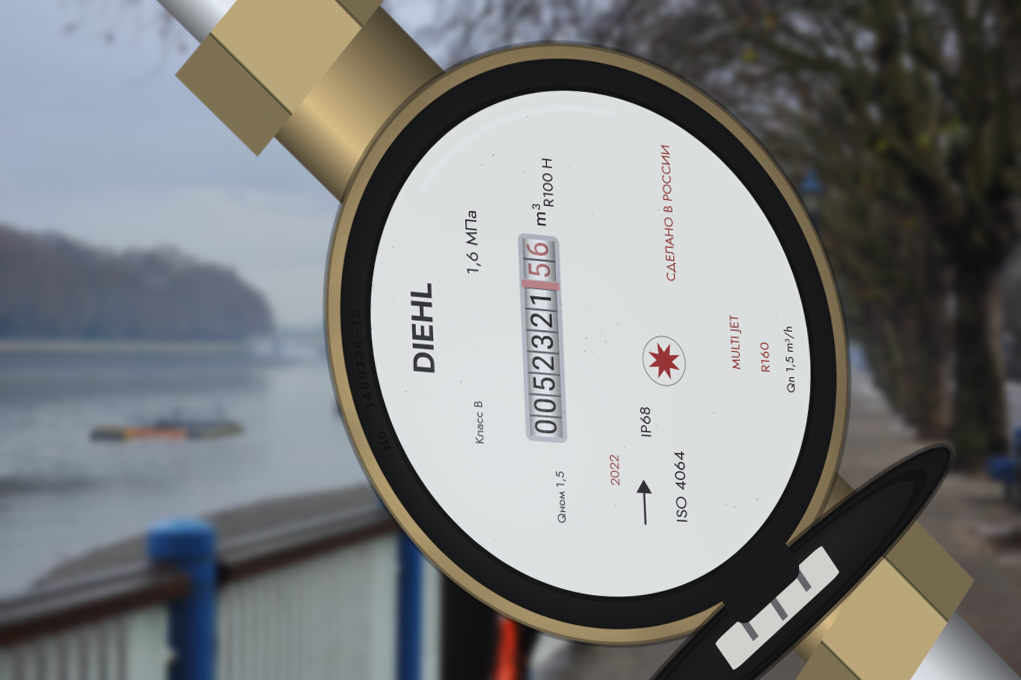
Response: 52321.56 m³
